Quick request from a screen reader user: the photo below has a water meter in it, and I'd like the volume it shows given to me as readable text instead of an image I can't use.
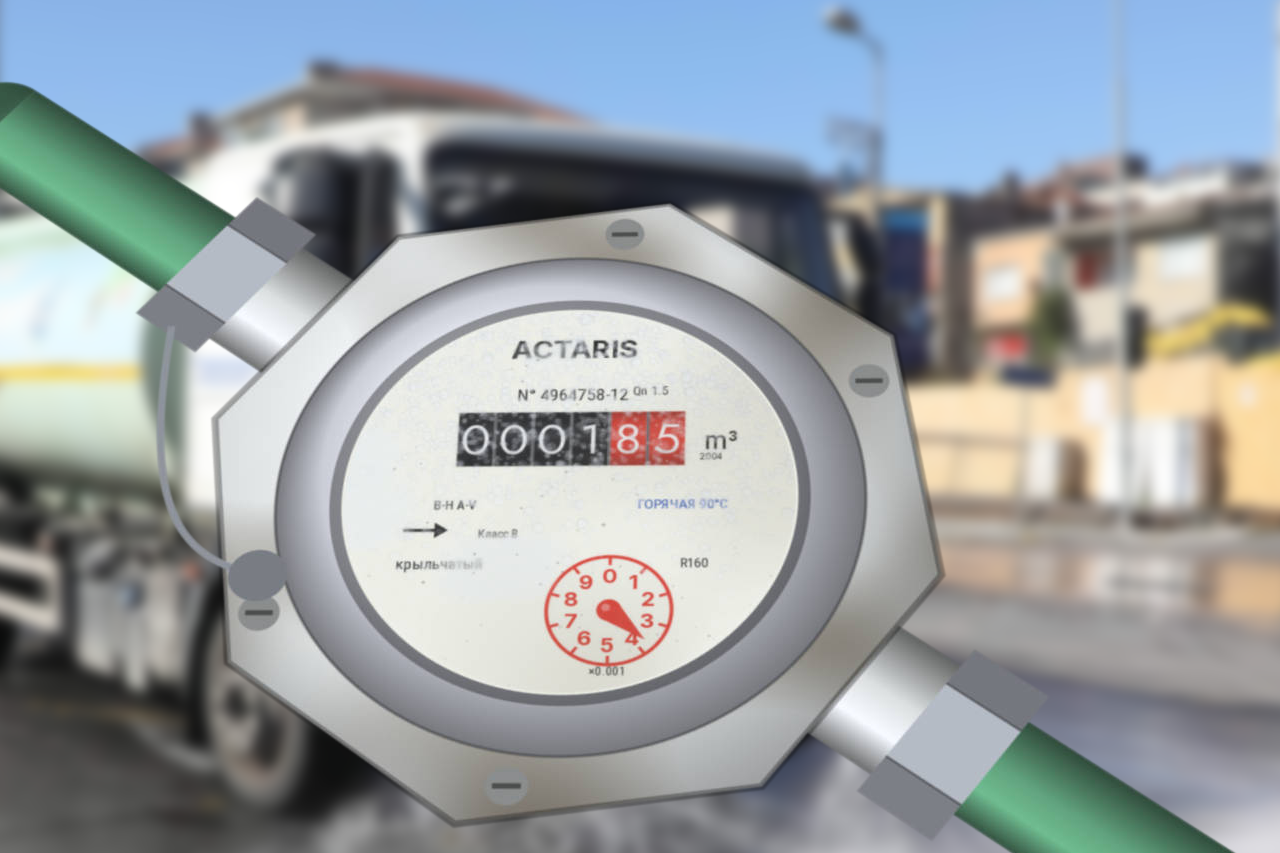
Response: 1.853 m³
